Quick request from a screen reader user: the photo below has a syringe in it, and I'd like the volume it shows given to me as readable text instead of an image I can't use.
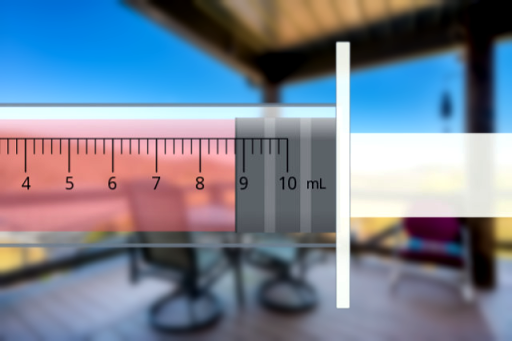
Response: 8.8 mL
